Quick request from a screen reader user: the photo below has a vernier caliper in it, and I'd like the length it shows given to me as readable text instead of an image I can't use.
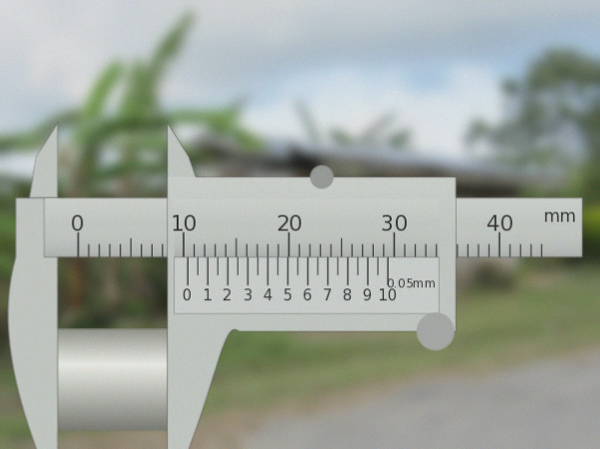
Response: 10.4 mm
